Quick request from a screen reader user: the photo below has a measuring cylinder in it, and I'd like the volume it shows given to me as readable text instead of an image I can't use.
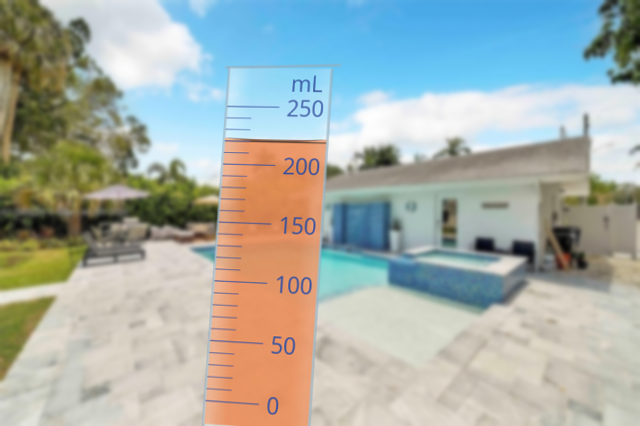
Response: 220 mL
